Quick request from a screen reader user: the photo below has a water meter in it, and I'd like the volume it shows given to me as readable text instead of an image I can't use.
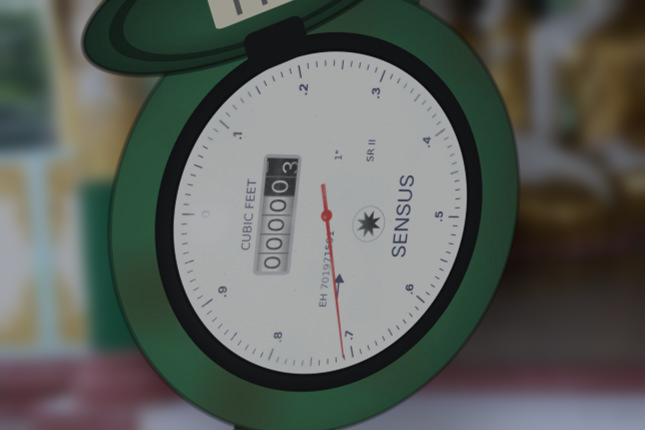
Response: 2.71 ft³
